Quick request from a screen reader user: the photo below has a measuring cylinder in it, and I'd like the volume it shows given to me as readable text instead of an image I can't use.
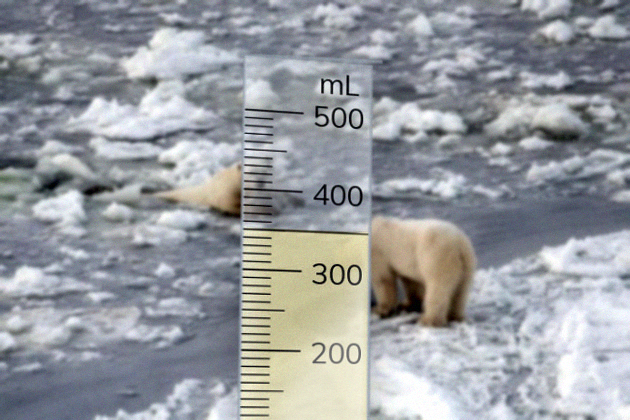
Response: 350 mL
